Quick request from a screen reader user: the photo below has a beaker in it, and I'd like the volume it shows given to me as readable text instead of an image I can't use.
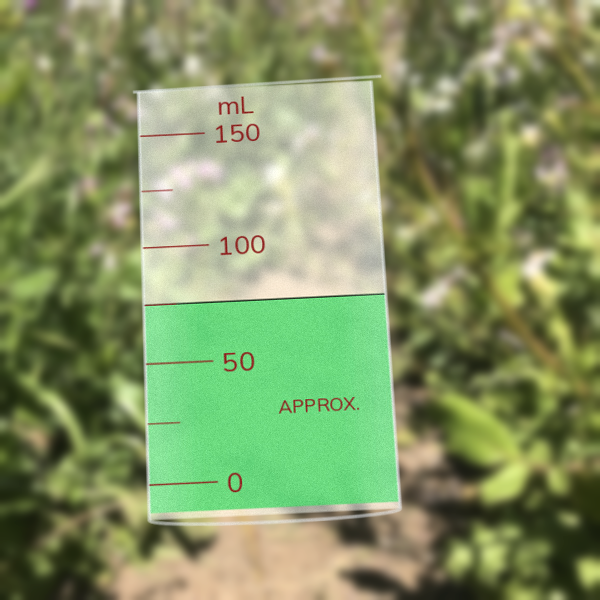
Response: 75 mL
